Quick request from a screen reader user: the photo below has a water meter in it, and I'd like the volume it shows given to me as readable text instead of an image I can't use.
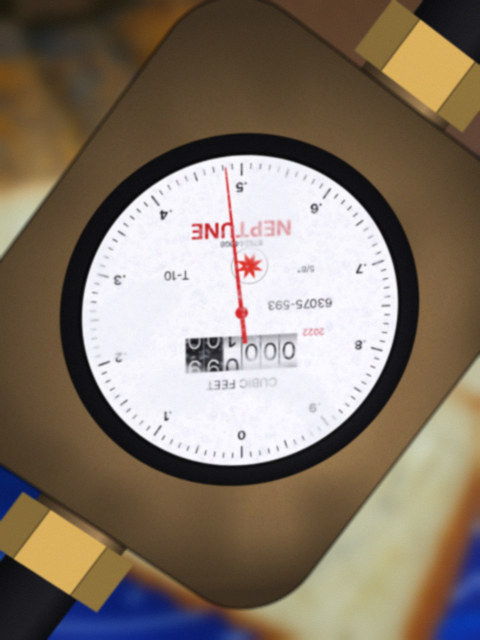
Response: 99.48 ft³
